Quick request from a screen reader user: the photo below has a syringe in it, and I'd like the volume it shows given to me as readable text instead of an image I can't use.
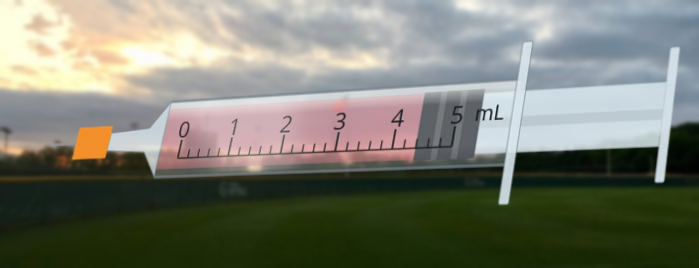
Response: 4.4 mL
